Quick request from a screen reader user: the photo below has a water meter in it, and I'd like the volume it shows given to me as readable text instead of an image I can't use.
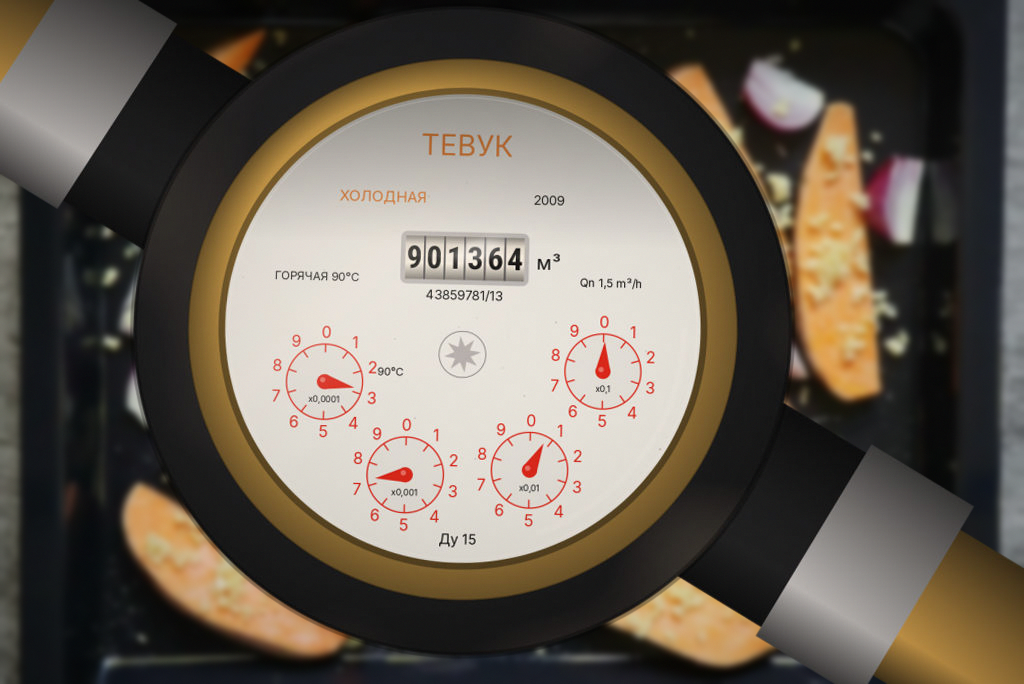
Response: 901364.0072 m³
